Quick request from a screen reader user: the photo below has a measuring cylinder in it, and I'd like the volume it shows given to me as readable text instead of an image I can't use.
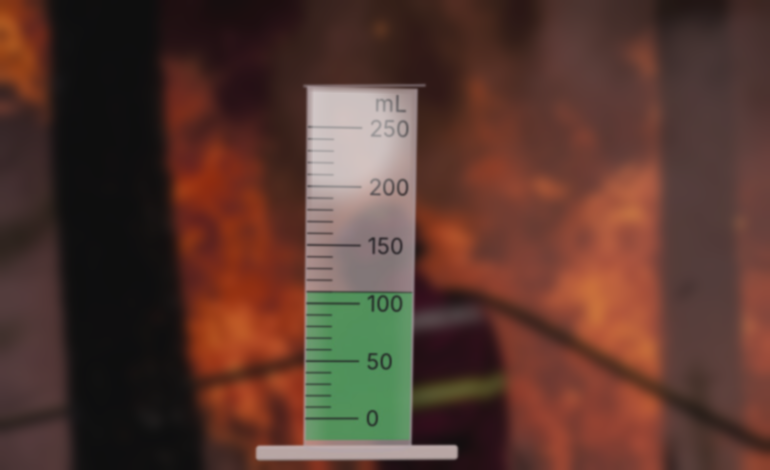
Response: 110 mL
